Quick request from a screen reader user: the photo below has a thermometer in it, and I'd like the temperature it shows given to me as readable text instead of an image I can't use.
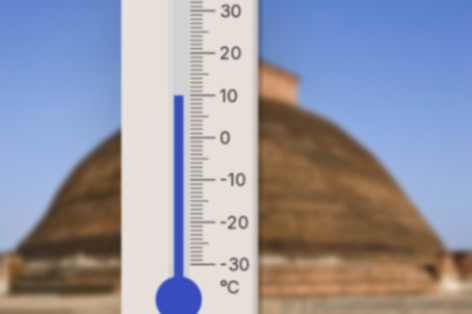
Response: 10 °C
